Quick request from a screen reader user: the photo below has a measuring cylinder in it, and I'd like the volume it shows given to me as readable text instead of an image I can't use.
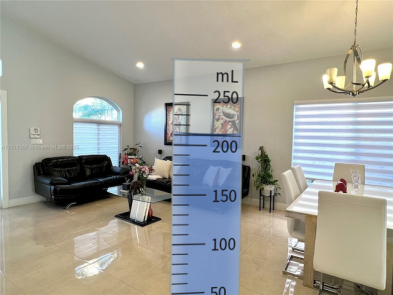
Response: 210 mL
